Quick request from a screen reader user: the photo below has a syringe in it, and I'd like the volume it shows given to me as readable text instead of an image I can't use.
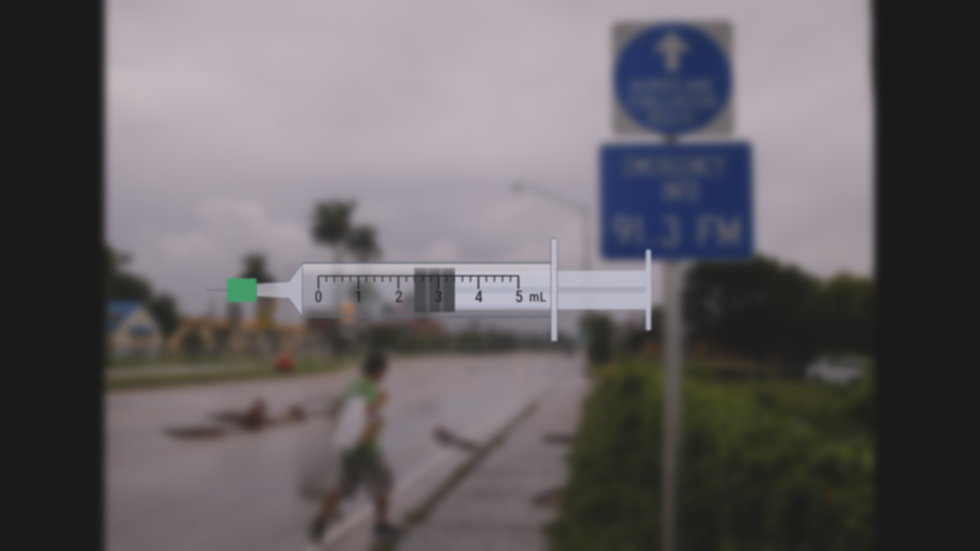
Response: 2.4 mL
